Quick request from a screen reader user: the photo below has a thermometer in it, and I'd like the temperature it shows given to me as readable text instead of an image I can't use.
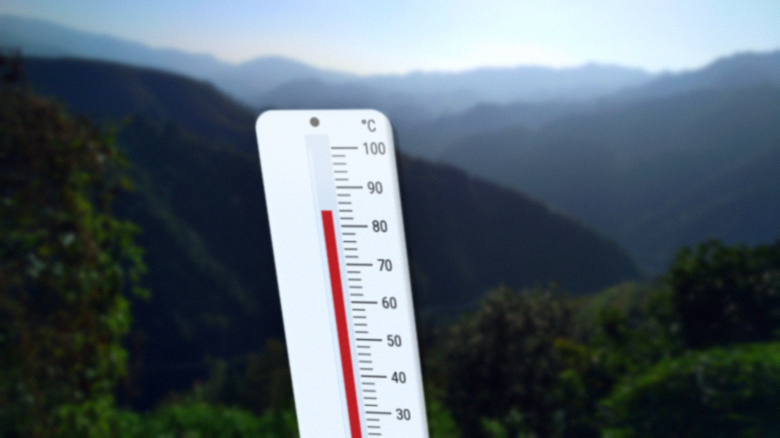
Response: 84 °C
